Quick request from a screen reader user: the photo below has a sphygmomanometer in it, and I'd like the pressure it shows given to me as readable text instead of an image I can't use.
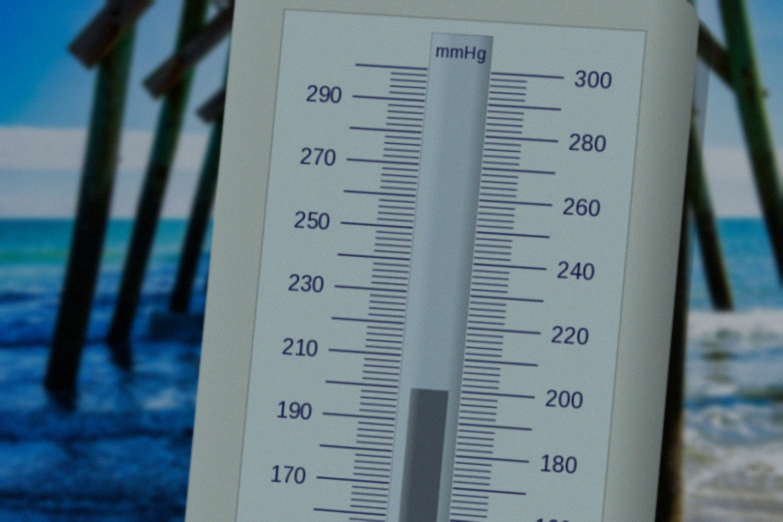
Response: 200 mmHg
